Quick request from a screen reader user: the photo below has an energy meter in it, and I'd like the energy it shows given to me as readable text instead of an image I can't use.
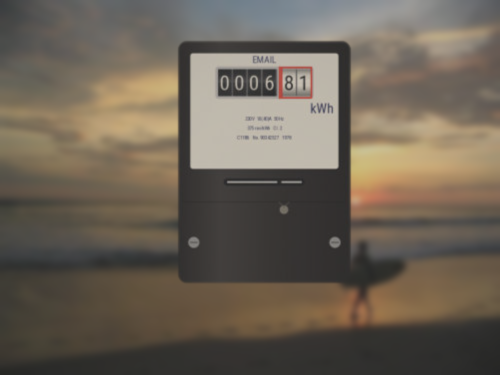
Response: 6.81 kWh
